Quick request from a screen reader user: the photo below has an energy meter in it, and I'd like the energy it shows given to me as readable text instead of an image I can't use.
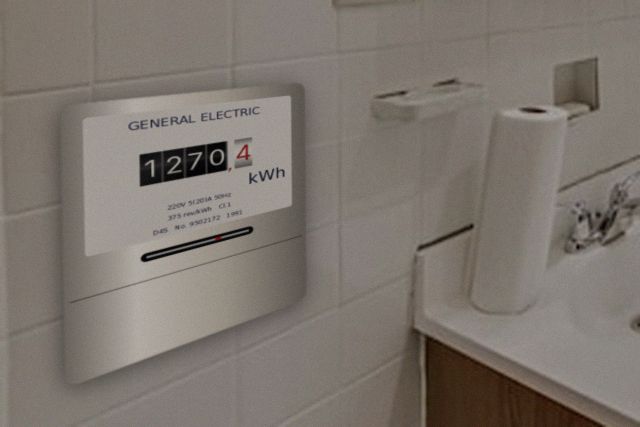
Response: 1270.4 kWh
